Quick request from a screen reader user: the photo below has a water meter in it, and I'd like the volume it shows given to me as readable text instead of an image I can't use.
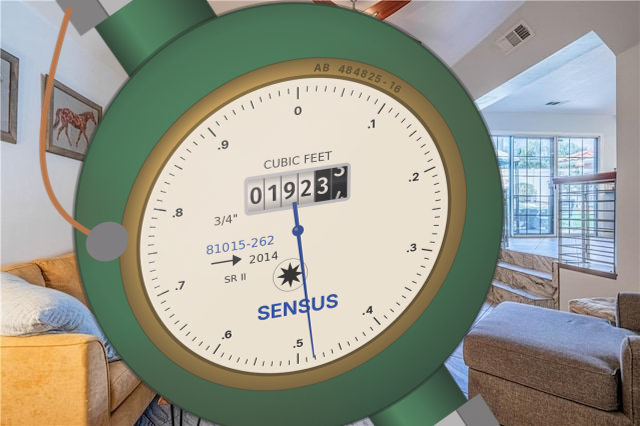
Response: 19233.48 ft³
